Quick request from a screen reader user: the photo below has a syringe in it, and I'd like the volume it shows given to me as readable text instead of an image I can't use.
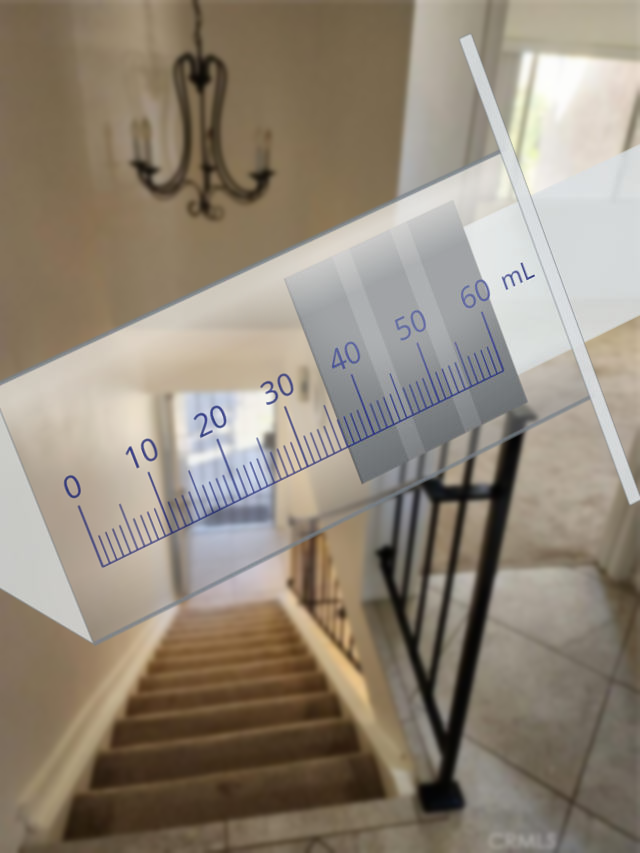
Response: 36 mL
